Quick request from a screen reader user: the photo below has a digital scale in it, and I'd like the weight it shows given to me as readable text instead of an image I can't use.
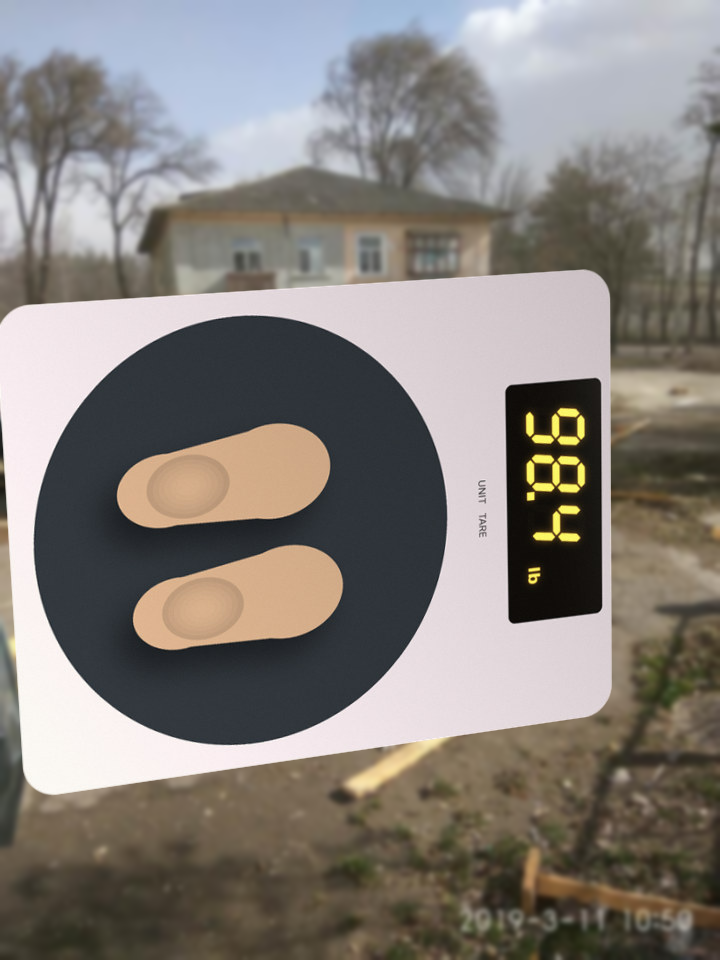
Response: 98.4 lb
